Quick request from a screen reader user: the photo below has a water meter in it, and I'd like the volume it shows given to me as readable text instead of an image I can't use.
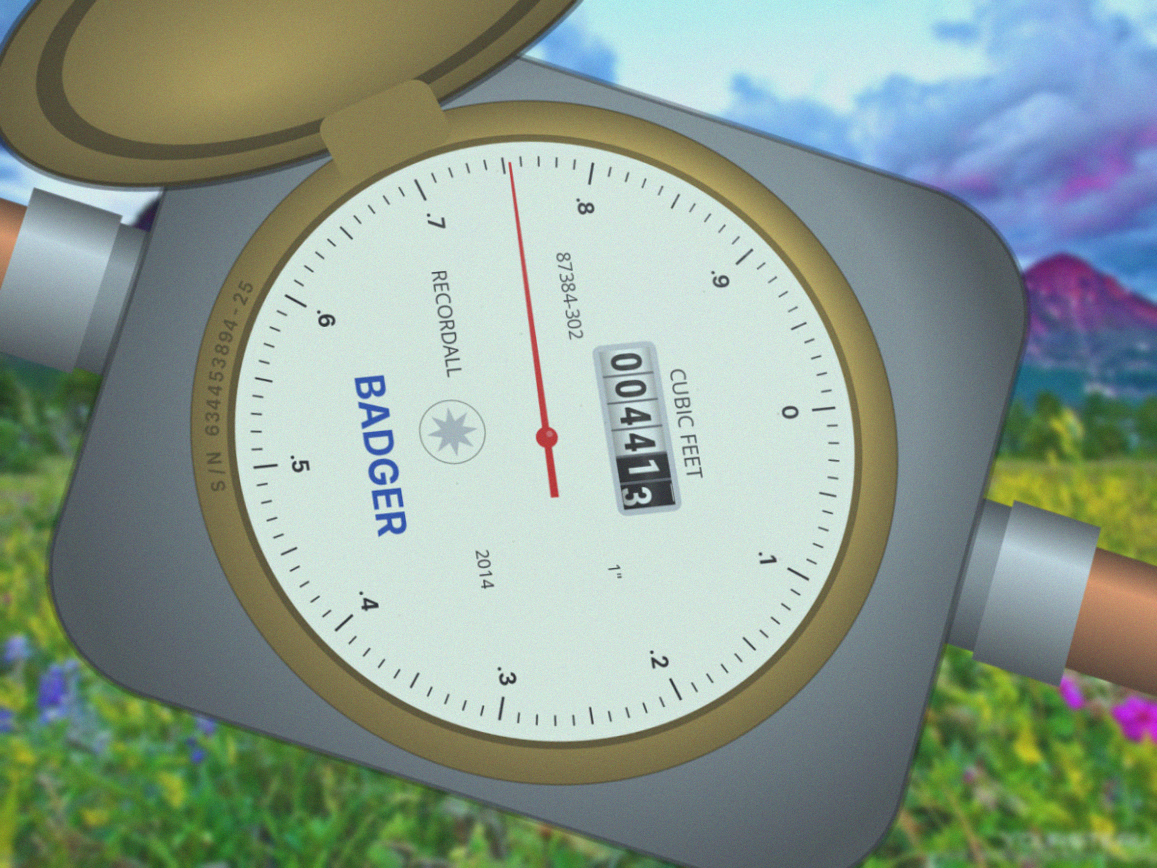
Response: 4412.75 ft³
